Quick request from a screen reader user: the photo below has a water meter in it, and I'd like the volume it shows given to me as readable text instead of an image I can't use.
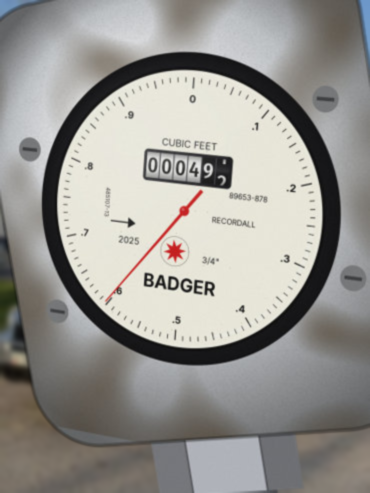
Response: 491.60 ft³
